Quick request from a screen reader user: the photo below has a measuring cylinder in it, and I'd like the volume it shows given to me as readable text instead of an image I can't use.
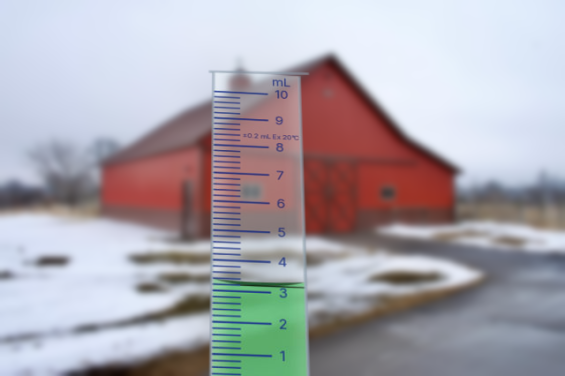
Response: 3.2 mL
